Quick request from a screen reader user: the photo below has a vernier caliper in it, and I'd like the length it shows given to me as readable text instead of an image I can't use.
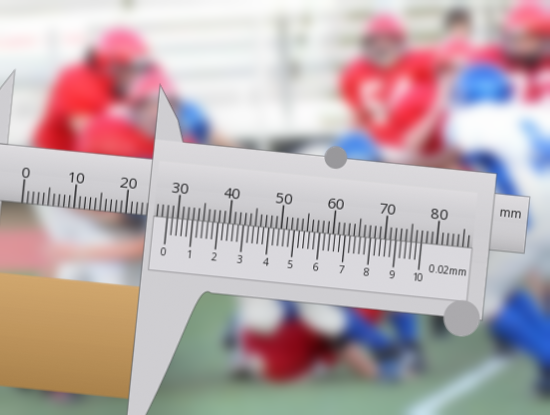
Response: 28.0 mm
